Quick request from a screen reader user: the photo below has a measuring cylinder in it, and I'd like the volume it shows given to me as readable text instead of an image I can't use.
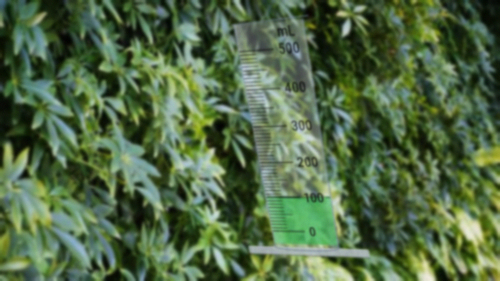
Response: 100 mL
